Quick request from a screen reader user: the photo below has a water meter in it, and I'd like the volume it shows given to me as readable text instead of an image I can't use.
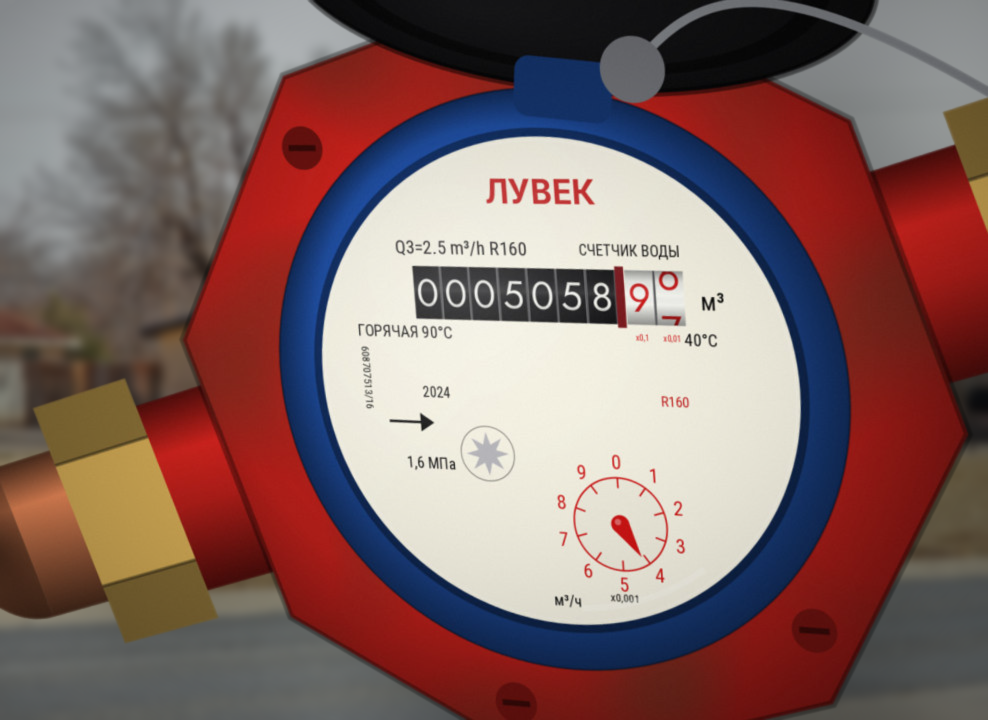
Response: 5058.964 m³
